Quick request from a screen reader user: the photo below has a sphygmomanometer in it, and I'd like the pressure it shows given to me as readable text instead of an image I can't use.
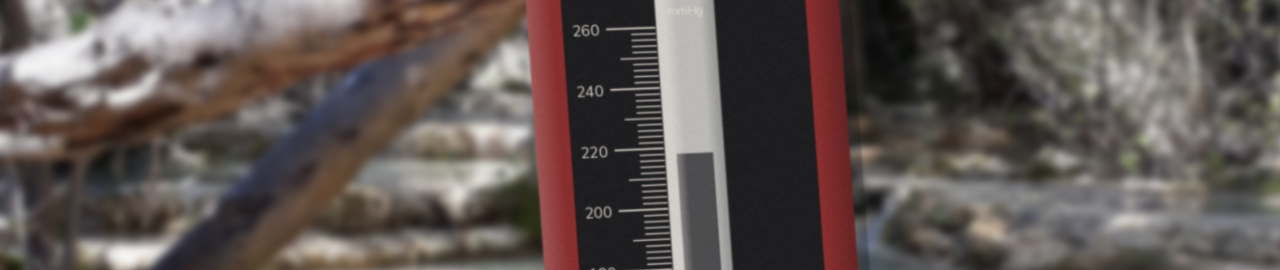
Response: 218 mmHg
